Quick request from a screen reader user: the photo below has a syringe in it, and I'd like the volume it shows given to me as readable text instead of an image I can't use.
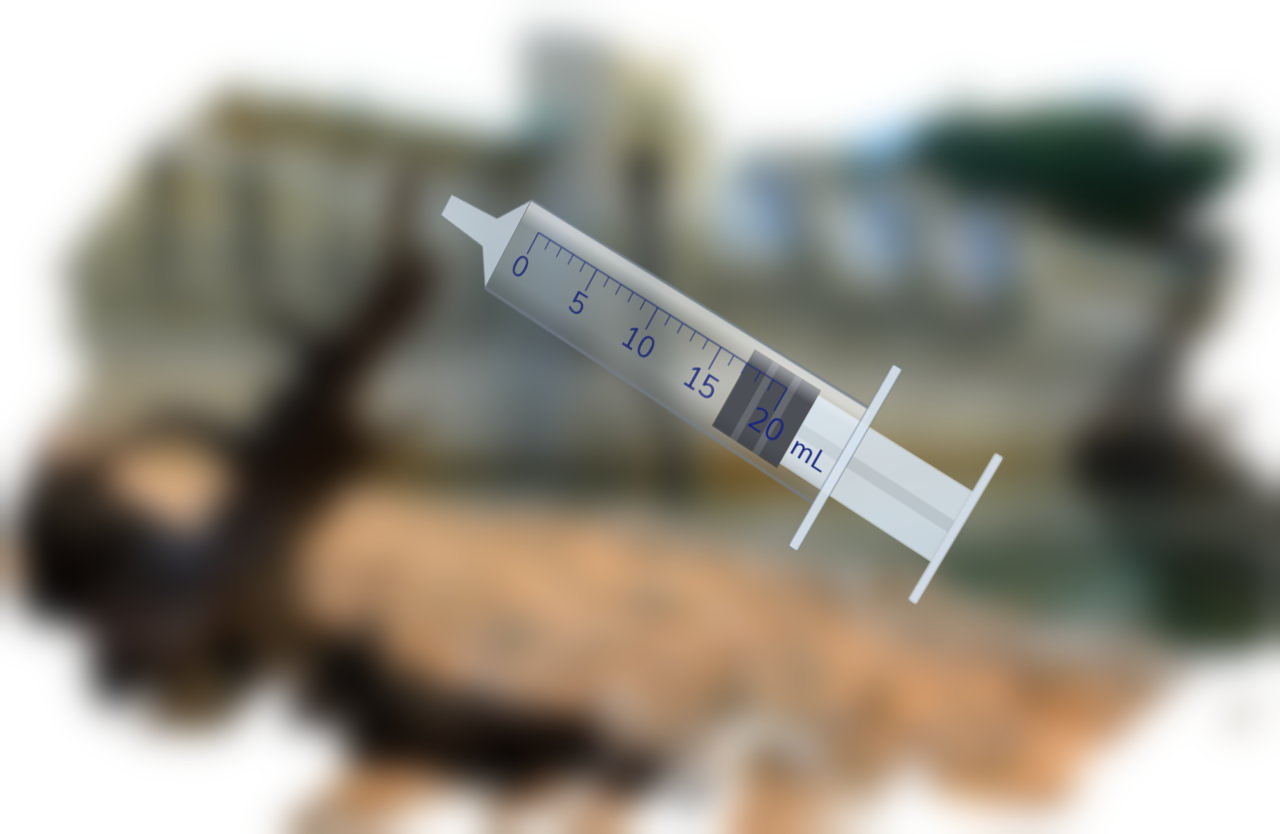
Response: 17 mL
